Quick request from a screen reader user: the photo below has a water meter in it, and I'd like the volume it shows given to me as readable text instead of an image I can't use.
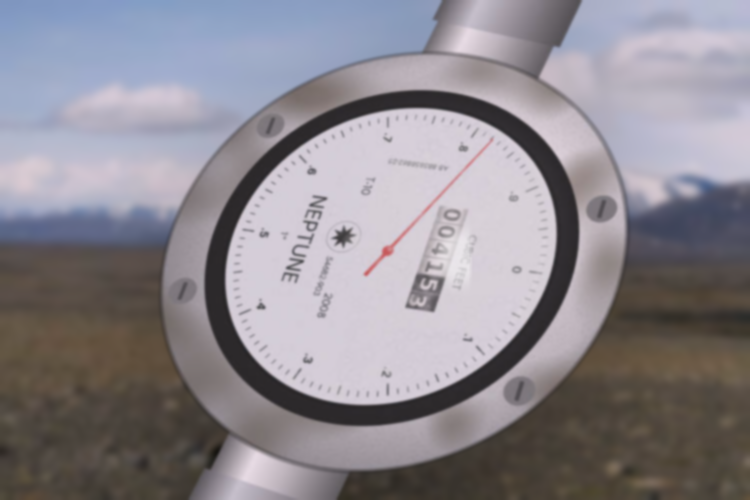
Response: 4152.82 ft³
